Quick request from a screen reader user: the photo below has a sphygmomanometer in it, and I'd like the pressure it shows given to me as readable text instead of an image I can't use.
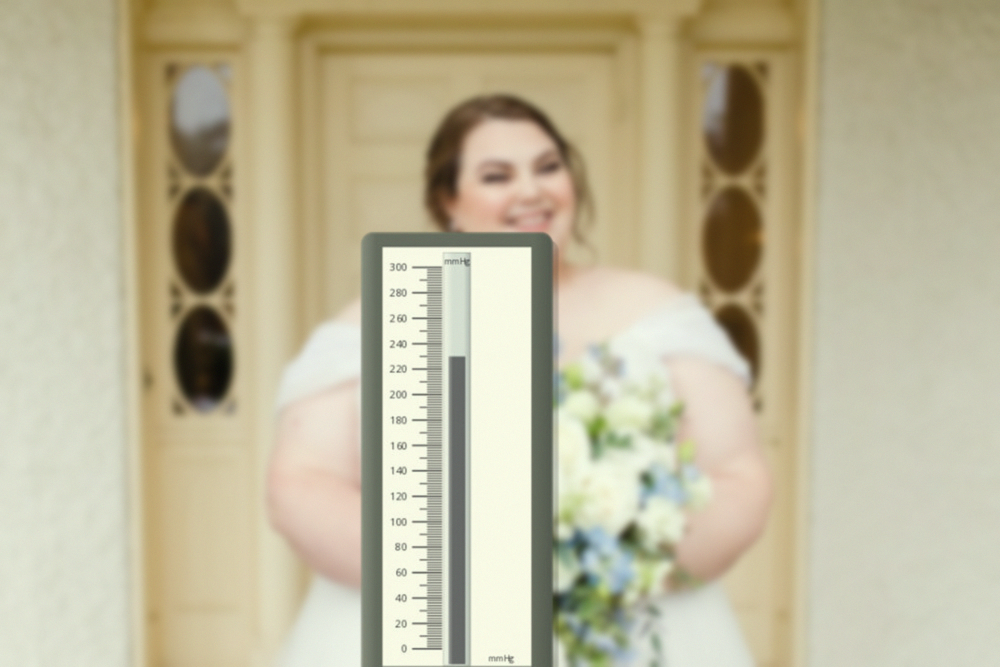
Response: 230 mmHg
